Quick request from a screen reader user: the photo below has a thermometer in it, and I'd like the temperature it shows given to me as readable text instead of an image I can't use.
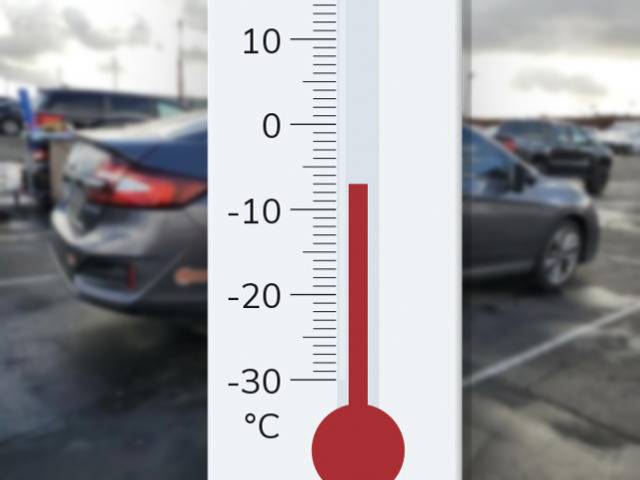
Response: -7 °C
